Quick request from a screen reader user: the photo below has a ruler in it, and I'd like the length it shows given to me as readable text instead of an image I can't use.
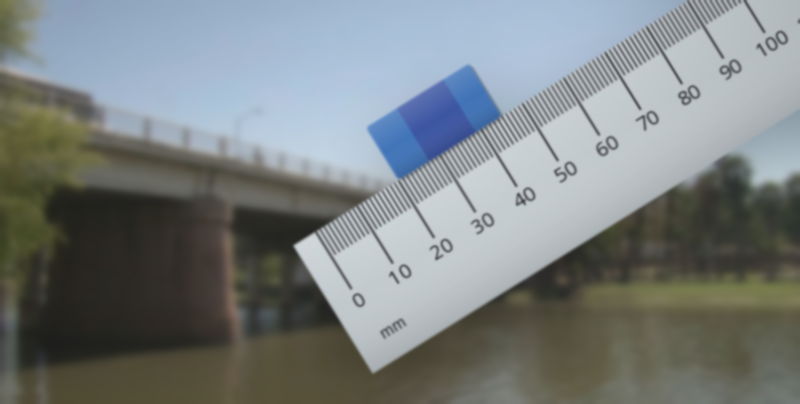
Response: 25 mm
